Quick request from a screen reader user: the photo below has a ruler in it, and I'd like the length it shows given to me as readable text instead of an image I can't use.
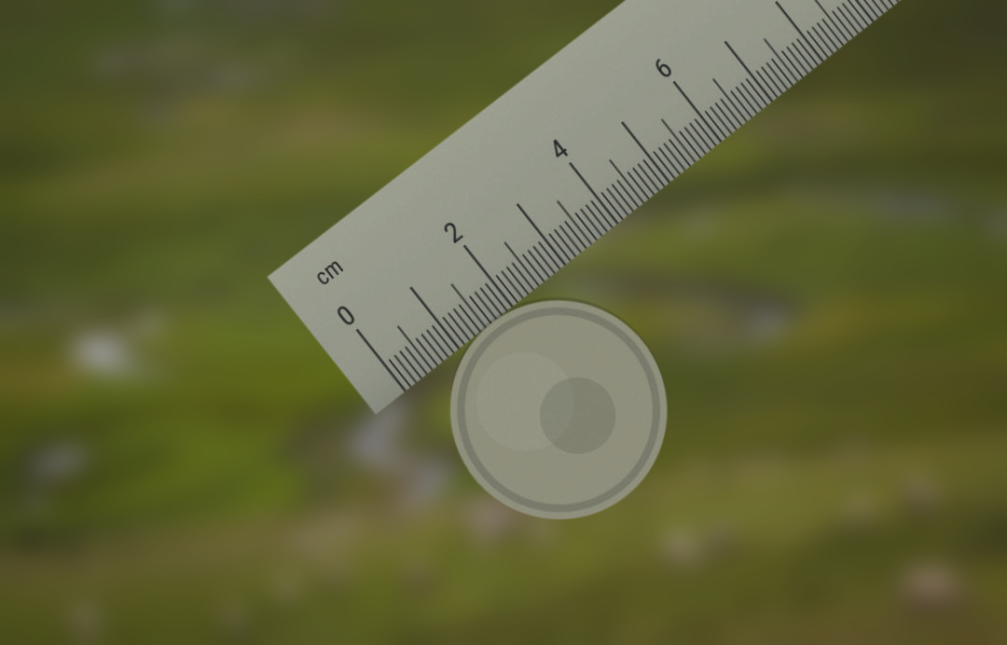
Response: 3.2 cm
